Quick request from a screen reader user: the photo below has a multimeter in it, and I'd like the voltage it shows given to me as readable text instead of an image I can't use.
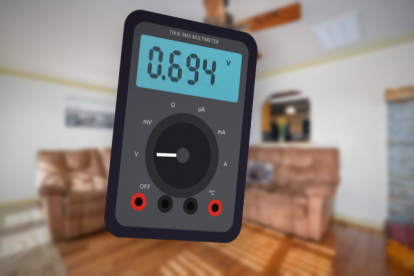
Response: 0.694 V
